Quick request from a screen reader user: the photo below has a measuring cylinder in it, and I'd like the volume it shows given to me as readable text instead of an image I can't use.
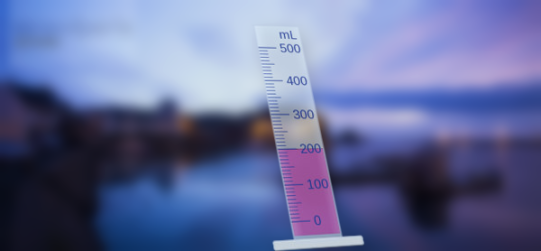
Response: 200 mL
